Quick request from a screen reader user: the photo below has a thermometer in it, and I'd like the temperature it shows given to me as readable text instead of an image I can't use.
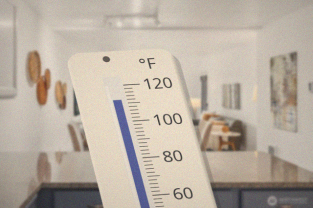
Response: 112 °F
